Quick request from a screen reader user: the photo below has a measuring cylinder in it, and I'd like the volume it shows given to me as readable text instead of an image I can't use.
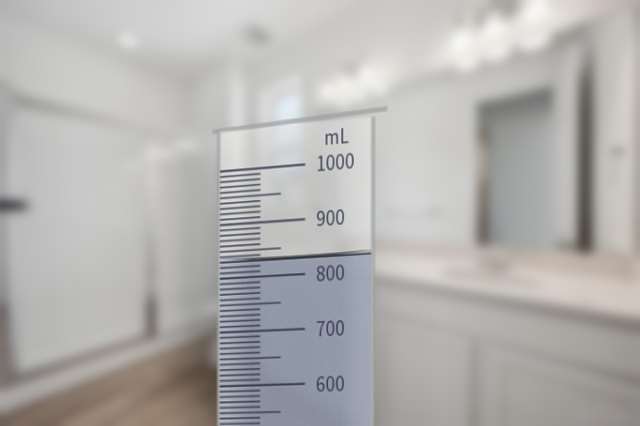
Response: 830 mL
